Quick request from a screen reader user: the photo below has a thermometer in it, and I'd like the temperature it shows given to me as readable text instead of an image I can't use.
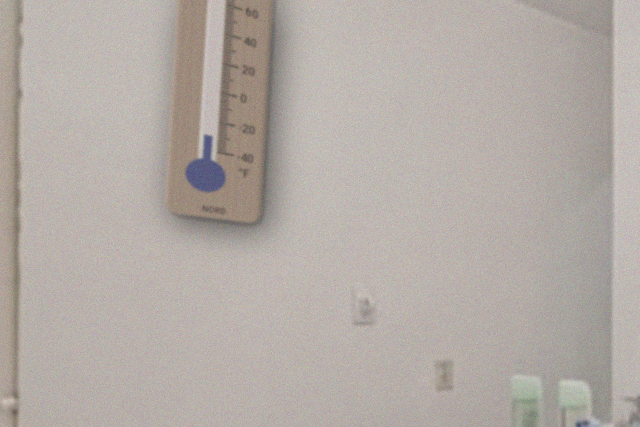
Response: -30 °F
